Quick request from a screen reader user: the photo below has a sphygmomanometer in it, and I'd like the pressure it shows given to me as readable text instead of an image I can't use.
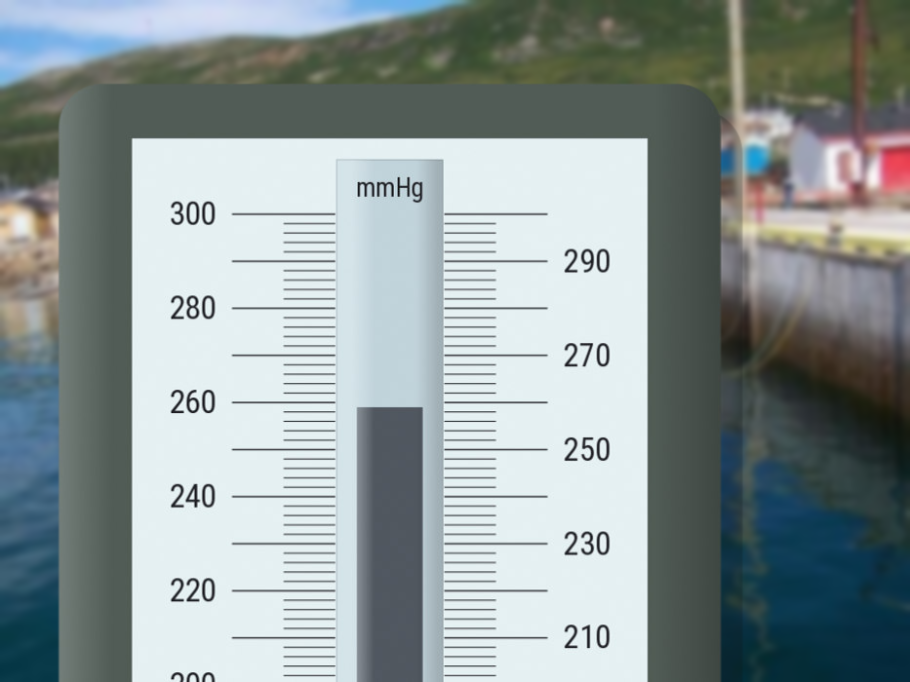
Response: 259 mmHg
